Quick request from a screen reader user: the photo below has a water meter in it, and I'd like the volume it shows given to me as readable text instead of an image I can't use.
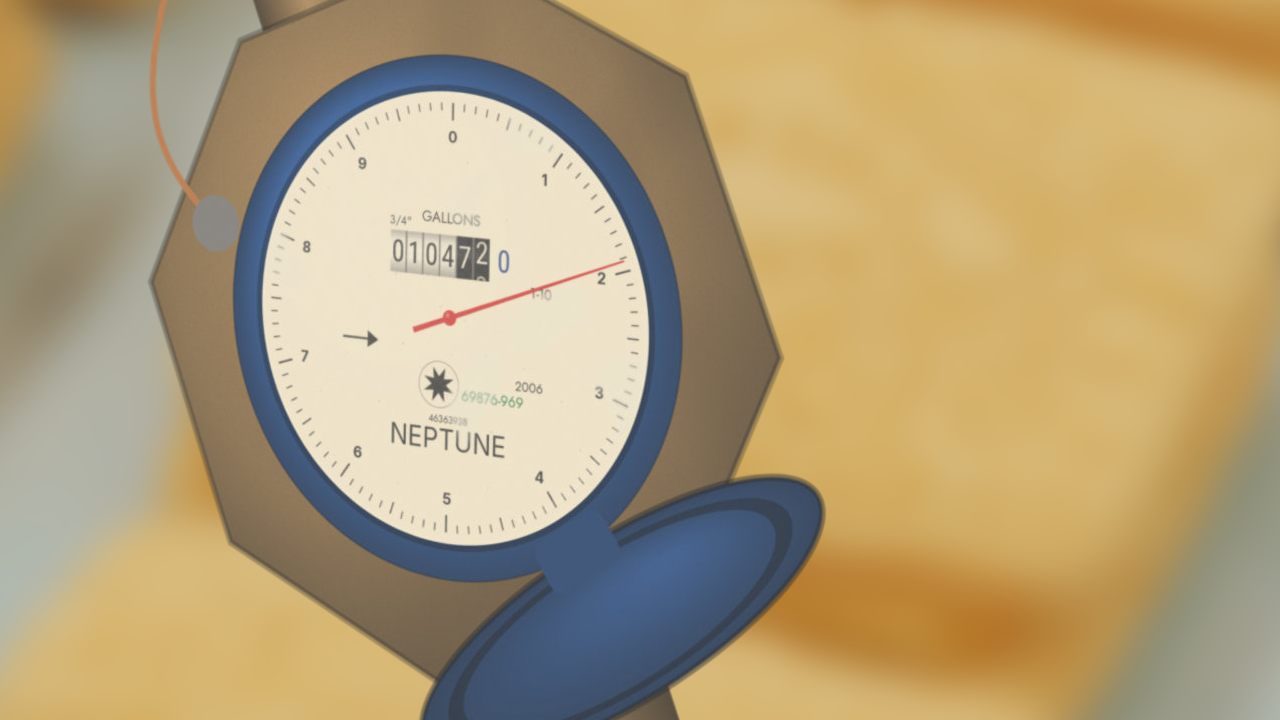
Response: 104721.9 gal
